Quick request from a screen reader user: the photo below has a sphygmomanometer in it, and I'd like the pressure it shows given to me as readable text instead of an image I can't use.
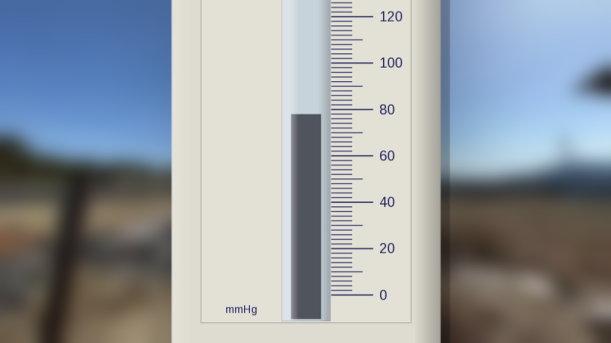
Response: 78 mmHg
